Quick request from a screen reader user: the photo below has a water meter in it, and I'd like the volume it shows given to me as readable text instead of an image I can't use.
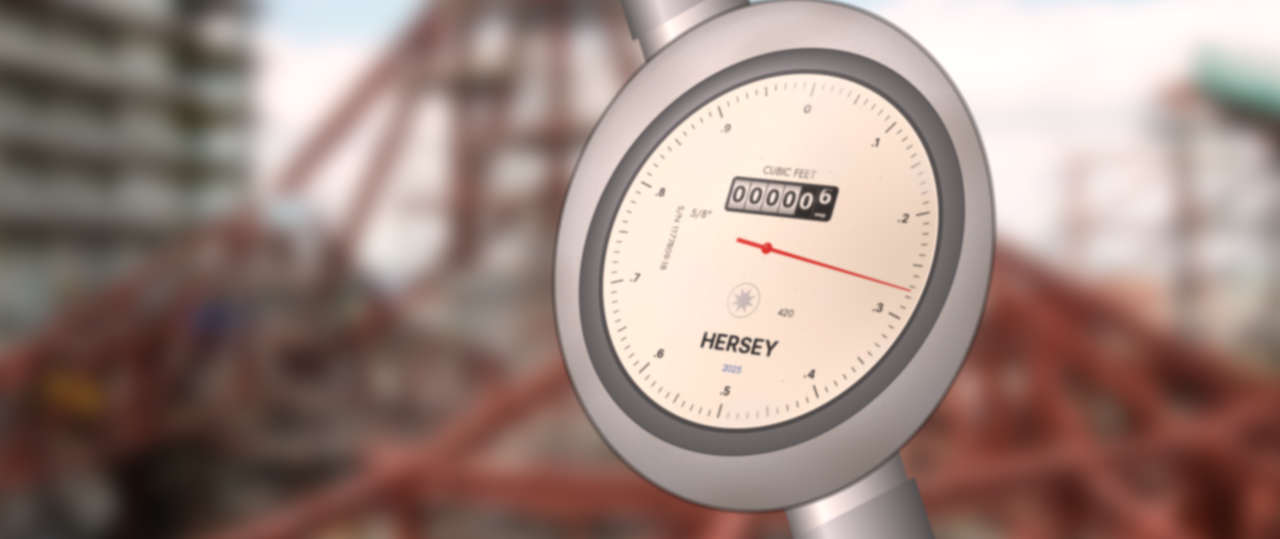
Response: 6.27 ft³
